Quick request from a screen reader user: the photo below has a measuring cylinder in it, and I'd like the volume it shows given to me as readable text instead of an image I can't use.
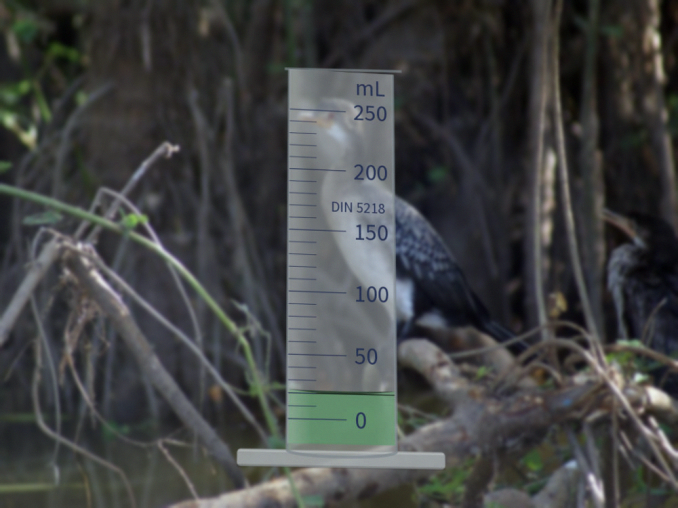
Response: 20 mL
